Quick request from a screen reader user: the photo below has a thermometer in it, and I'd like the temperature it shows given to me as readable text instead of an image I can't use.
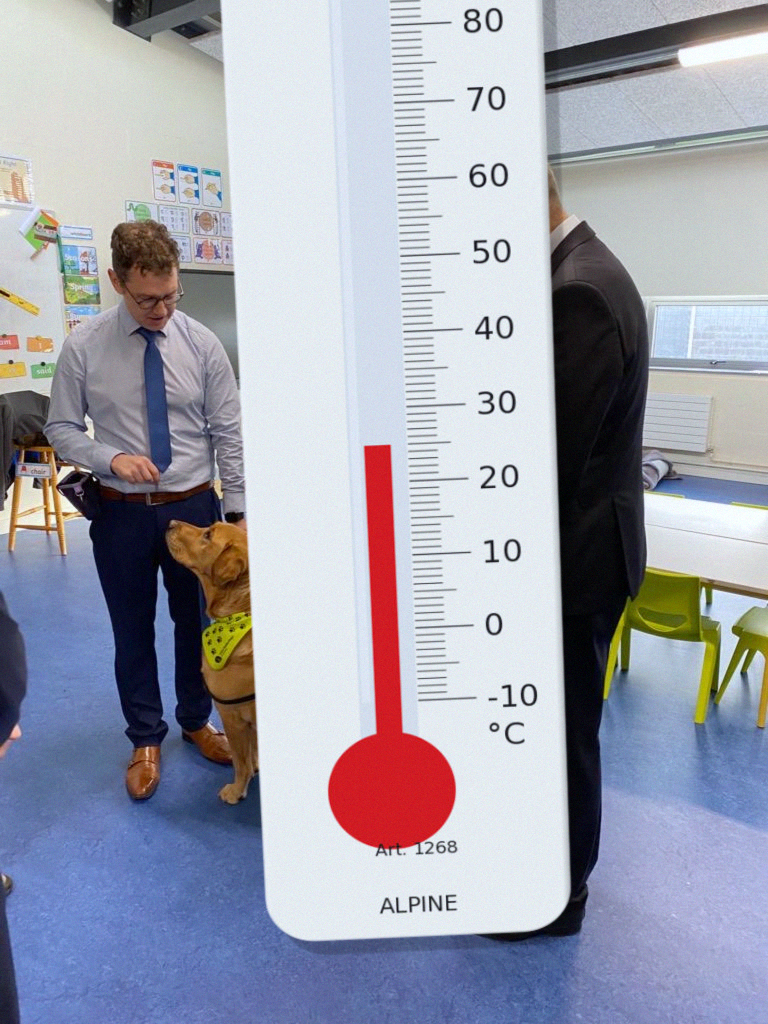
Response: 25 °C
